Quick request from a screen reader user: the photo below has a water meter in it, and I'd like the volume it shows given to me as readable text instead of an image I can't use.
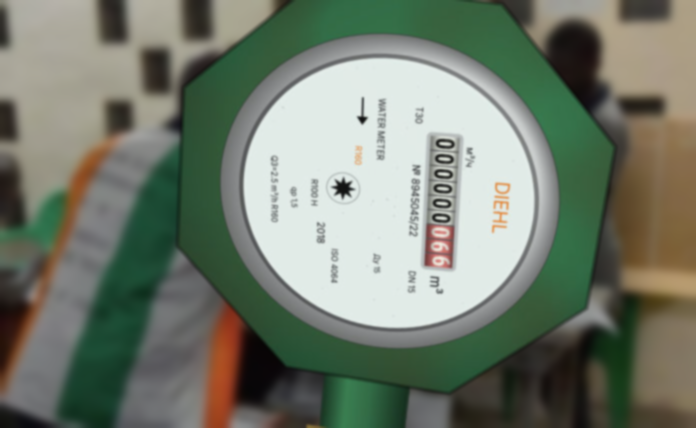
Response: 0.066 m³
